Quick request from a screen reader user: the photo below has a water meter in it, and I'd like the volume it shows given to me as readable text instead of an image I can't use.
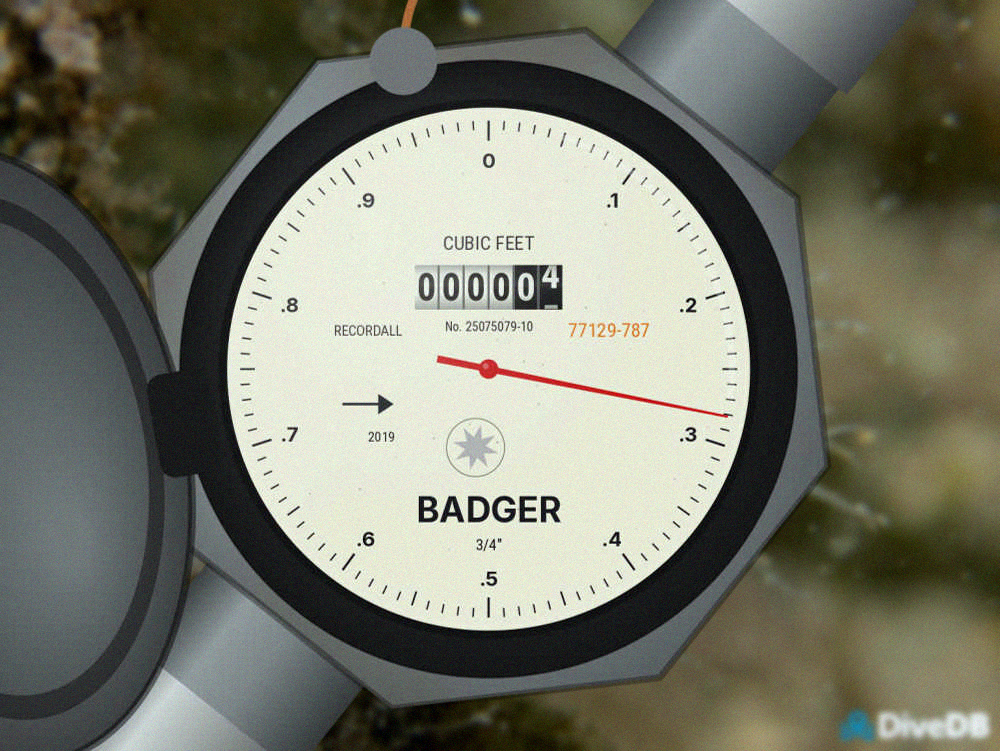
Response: 4.28 ft³
